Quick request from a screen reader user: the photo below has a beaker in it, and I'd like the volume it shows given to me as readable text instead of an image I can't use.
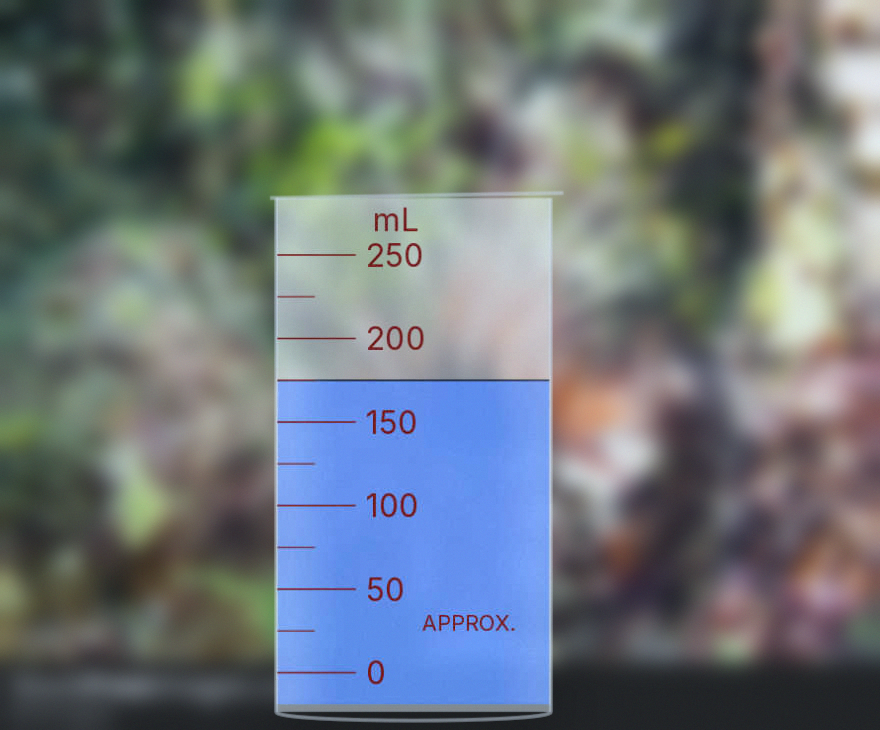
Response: 175 mL
